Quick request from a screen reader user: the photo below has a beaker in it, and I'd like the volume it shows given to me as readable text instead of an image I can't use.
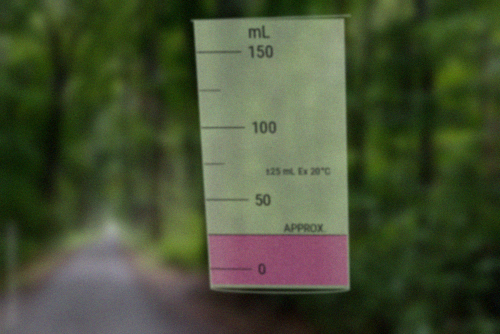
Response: 25 mL
